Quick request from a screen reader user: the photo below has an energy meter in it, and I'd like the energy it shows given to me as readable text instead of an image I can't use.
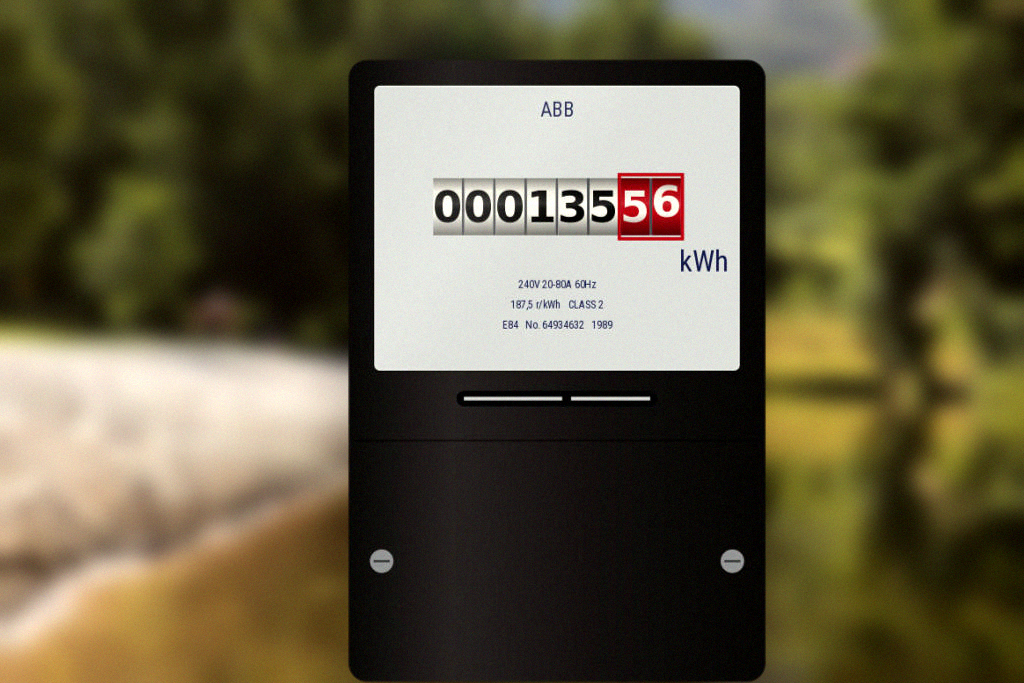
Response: 135.56 kWh
